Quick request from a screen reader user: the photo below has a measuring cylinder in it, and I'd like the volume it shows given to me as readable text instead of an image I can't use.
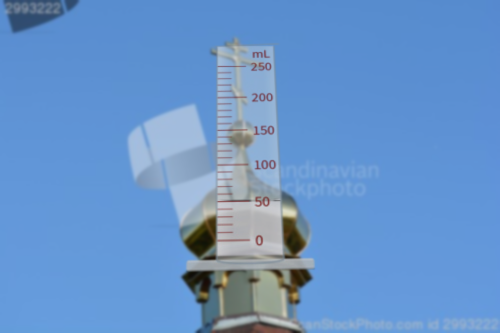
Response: 50 mL
